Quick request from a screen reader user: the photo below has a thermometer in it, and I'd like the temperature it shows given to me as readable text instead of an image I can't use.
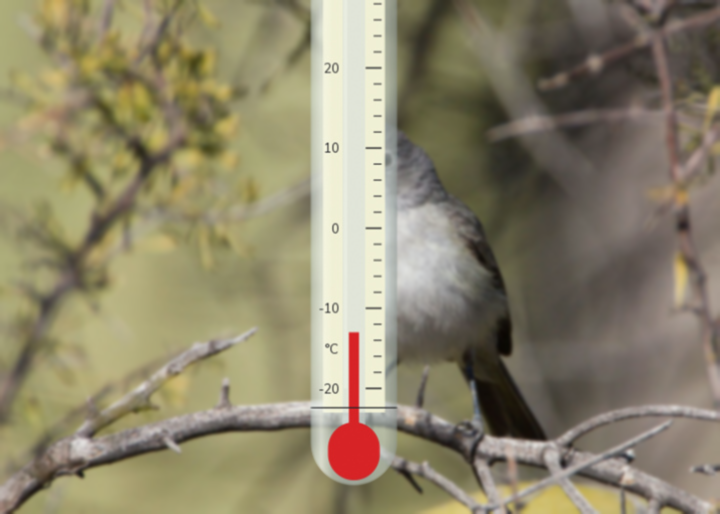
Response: -13 °C
